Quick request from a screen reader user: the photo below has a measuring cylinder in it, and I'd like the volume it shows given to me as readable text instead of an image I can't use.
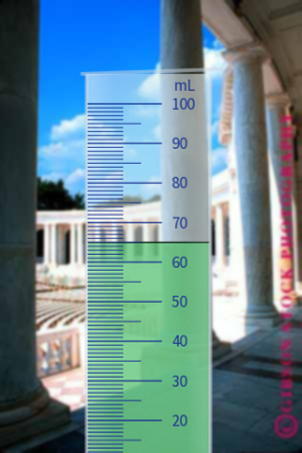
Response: 65 mL
